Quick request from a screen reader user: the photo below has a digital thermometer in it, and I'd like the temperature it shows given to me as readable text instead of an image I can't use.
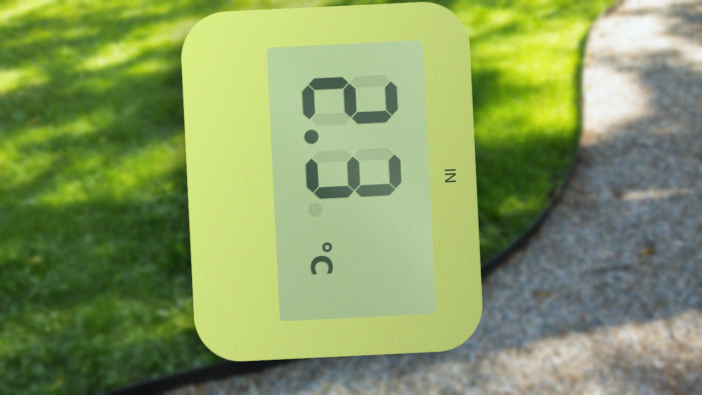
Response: 2.3 °C
